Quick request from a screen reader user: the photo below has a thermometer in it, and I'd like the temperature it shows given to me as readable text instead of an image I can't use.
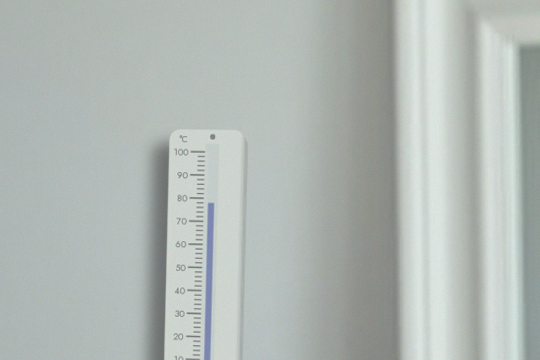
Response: 78 °C
